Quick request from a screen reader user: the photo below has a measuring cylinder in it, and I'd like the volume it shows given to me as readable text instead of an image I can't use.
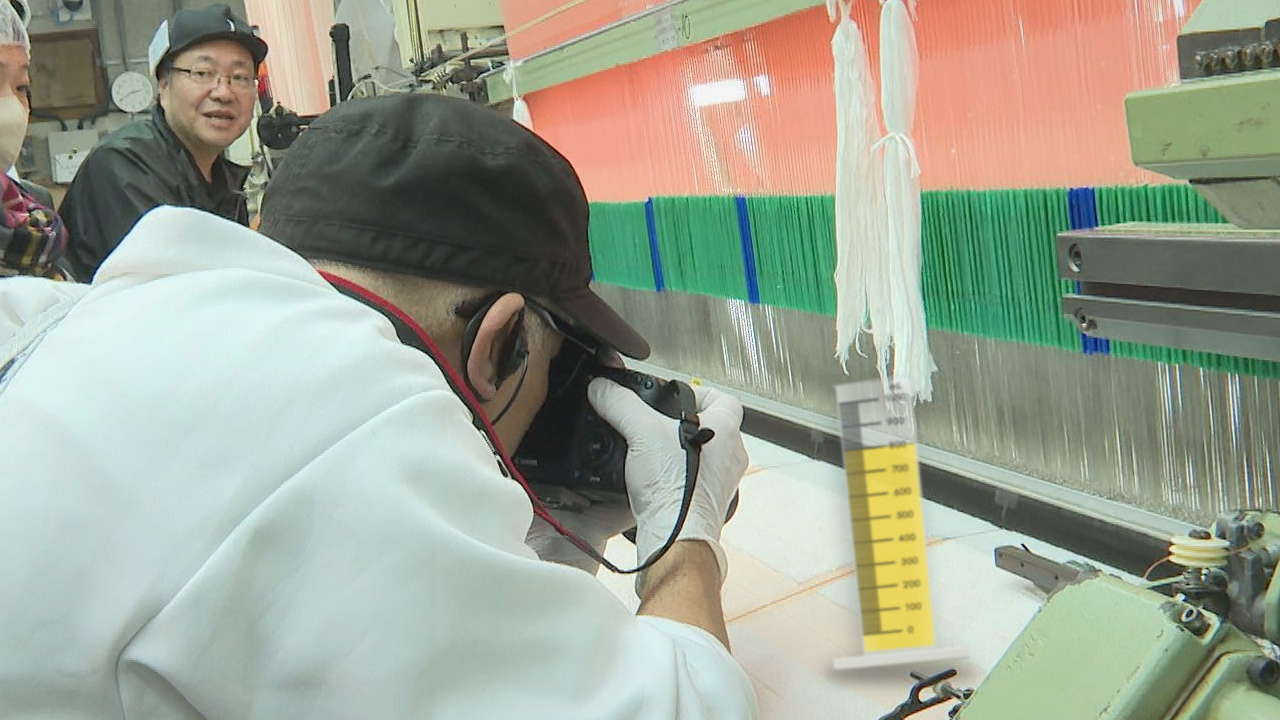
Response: 800 mL
